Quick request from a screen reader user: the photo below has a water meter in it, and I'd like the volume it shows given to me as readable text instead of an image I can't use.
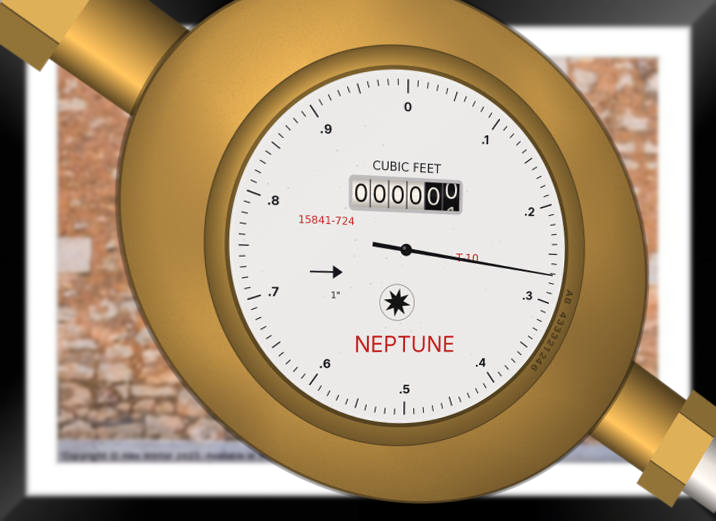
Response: 0.27 ft³
